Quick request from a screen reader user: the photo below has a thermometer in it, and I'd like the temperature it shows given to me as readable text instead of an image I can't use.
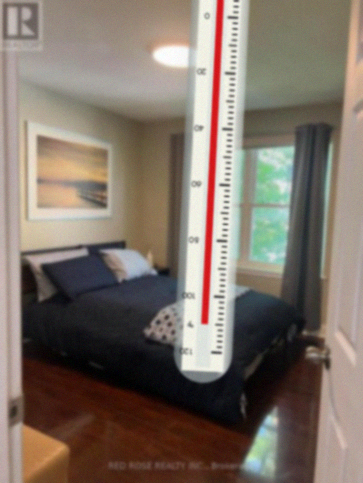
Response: 110 °F
